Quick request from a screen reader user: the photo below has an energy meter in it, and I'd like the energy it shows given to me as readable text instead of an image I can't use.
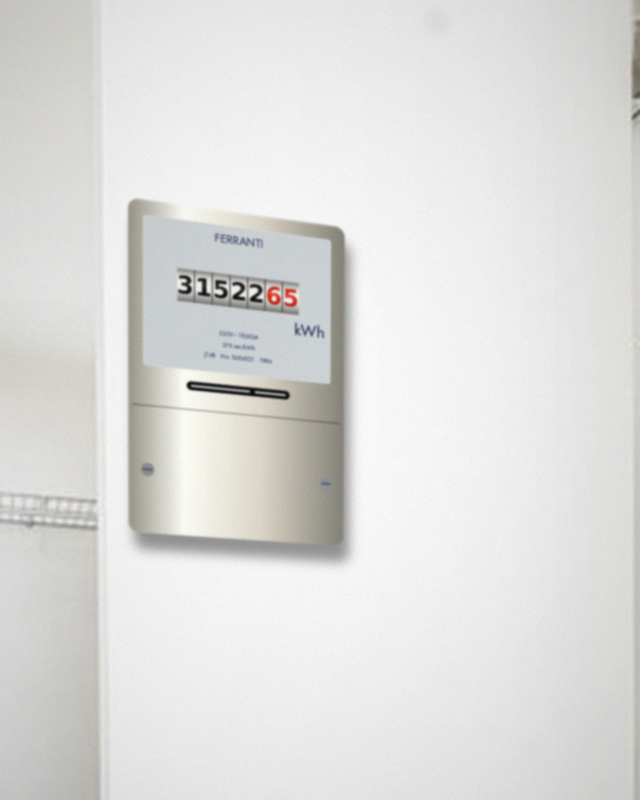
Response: 31522.65 kWh
